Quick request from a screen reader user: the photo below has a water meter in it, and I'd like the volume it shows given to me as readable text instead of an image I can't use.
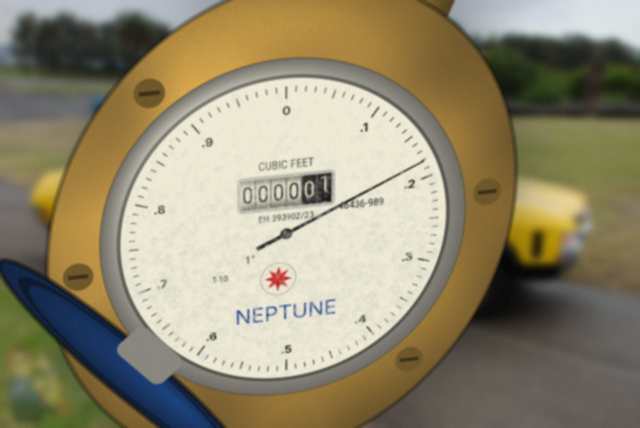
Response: 1.18 ft³
